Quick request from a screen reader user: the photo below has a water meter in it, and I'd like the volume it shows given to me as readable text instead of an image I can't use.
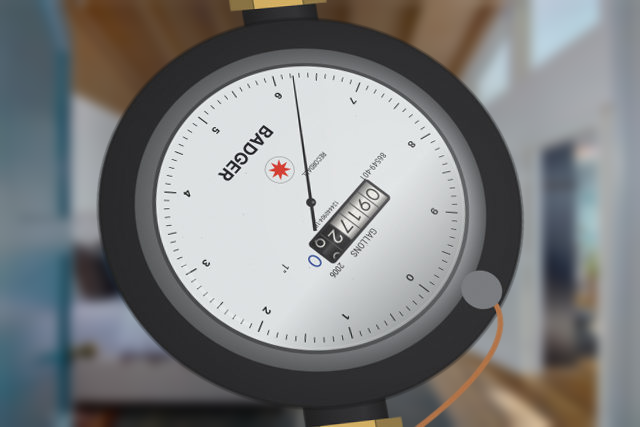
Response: 917286.2 gal
